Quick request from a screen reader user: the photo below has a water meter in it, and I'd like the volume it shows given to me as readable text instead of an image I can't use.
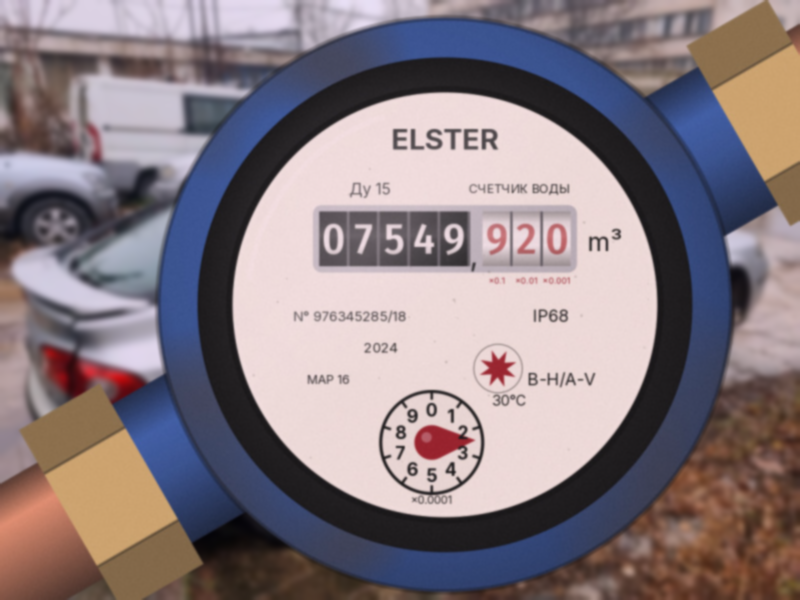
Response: 7549.9202 m³
